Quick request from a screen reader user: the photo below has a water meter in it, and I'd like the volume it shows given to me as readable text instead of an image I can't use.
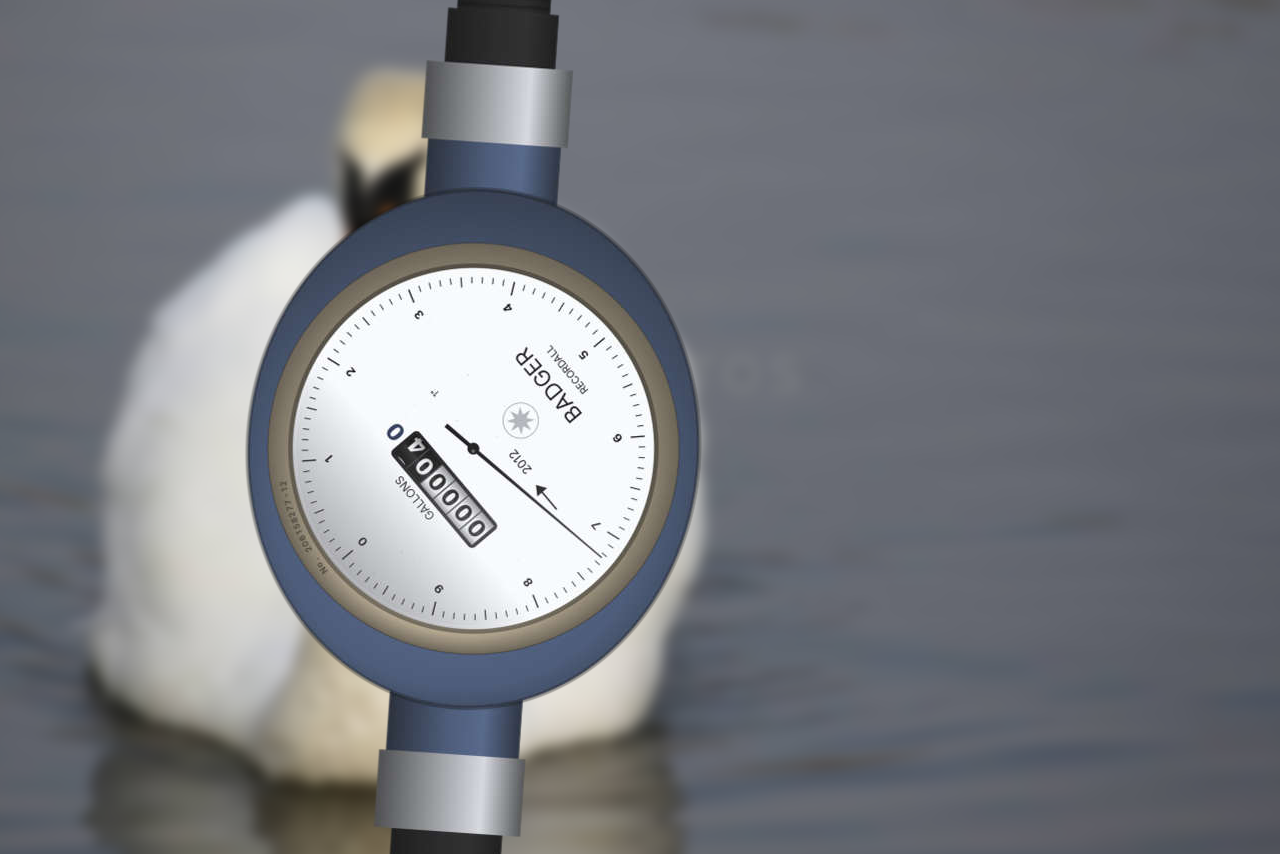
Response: 37.2 gal
